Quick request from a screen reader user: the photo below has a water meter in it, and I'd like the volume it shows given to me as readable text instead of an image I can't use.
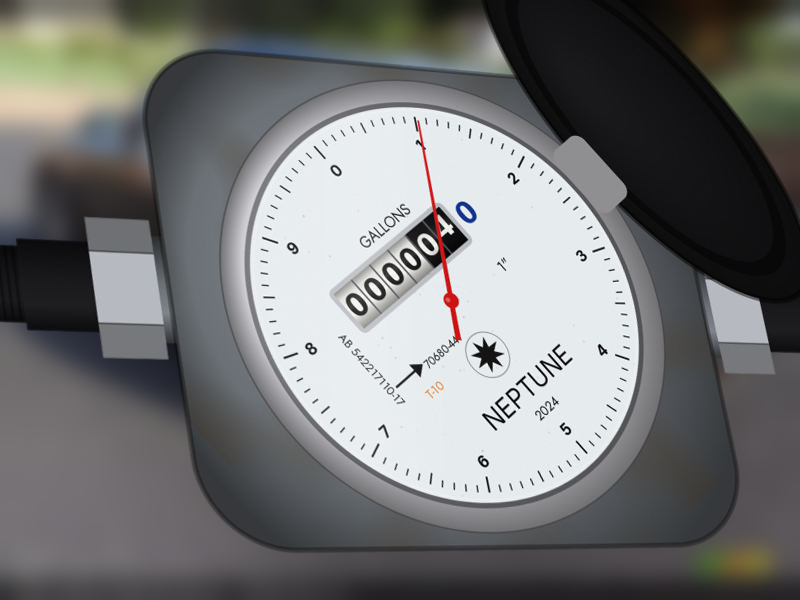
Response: 41.0 gal
